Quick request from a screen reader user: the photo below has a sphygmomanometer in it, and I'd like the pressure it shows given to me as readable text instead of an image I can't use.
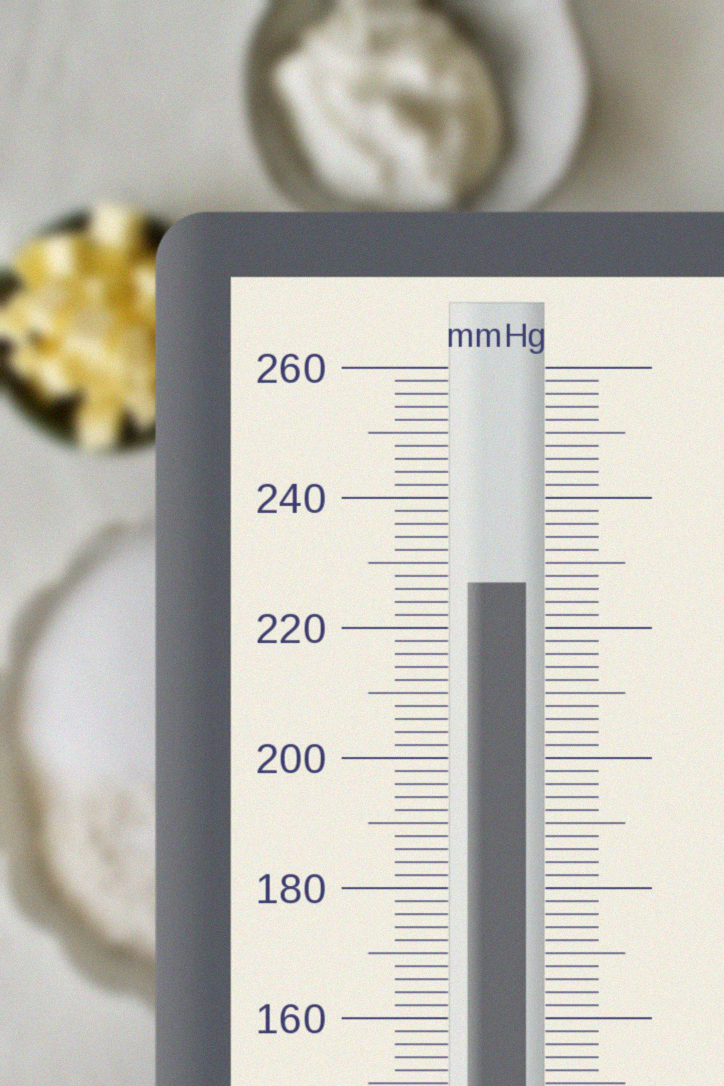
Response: 227 mmHg
